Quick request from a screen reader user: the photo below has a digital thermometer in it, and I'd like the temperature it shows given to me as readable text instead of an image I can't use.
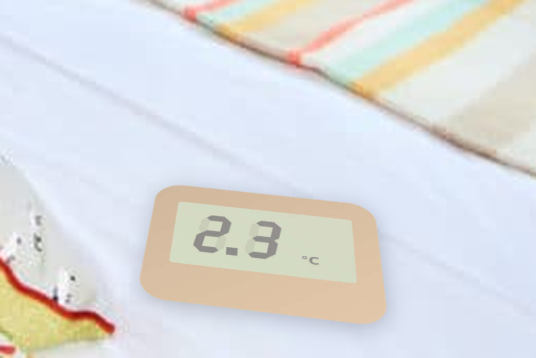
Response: 2.3 °C
